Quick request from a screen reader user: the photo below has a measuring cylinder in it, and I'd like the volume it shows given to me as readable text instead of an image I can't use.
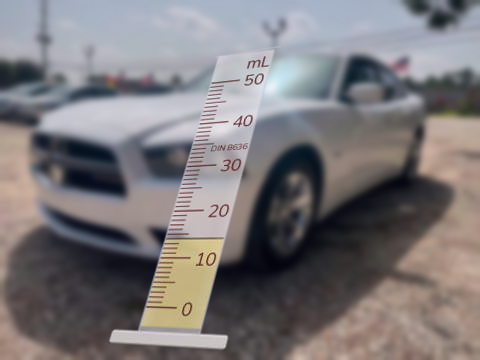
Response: 14 mL
